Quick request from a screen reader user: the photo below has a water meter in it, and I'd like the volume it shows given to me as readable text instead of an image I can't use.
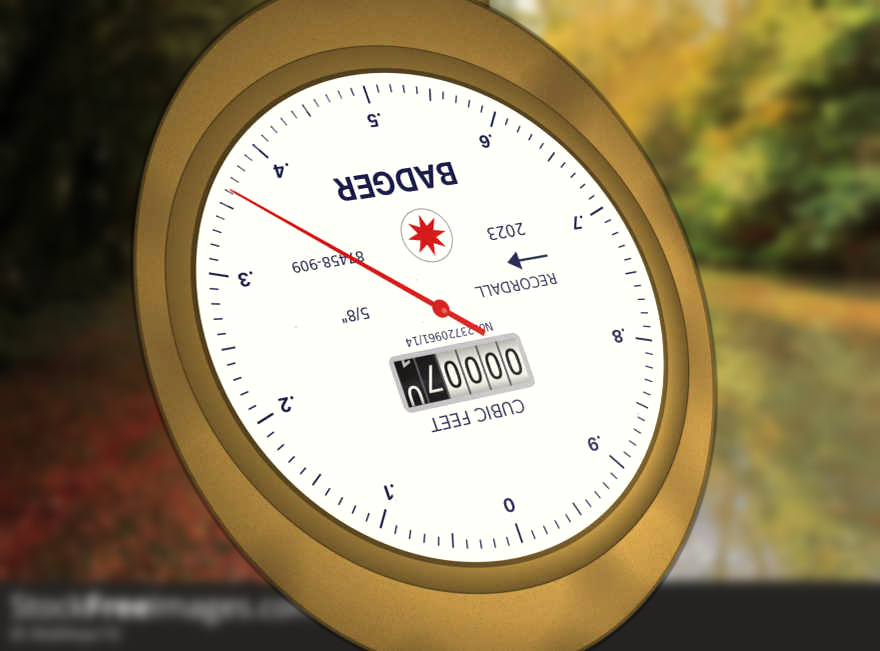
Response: 70.36 ft³
